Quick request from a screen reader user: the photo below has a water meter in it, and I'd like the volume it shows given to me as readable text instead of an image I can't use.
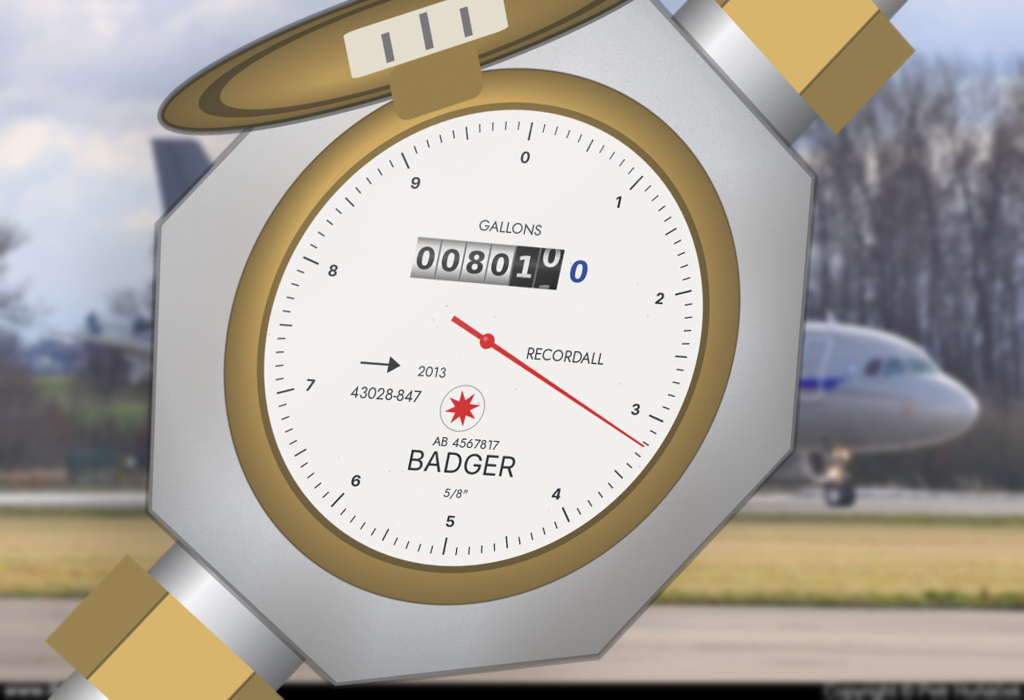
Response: 80103.2 gal
